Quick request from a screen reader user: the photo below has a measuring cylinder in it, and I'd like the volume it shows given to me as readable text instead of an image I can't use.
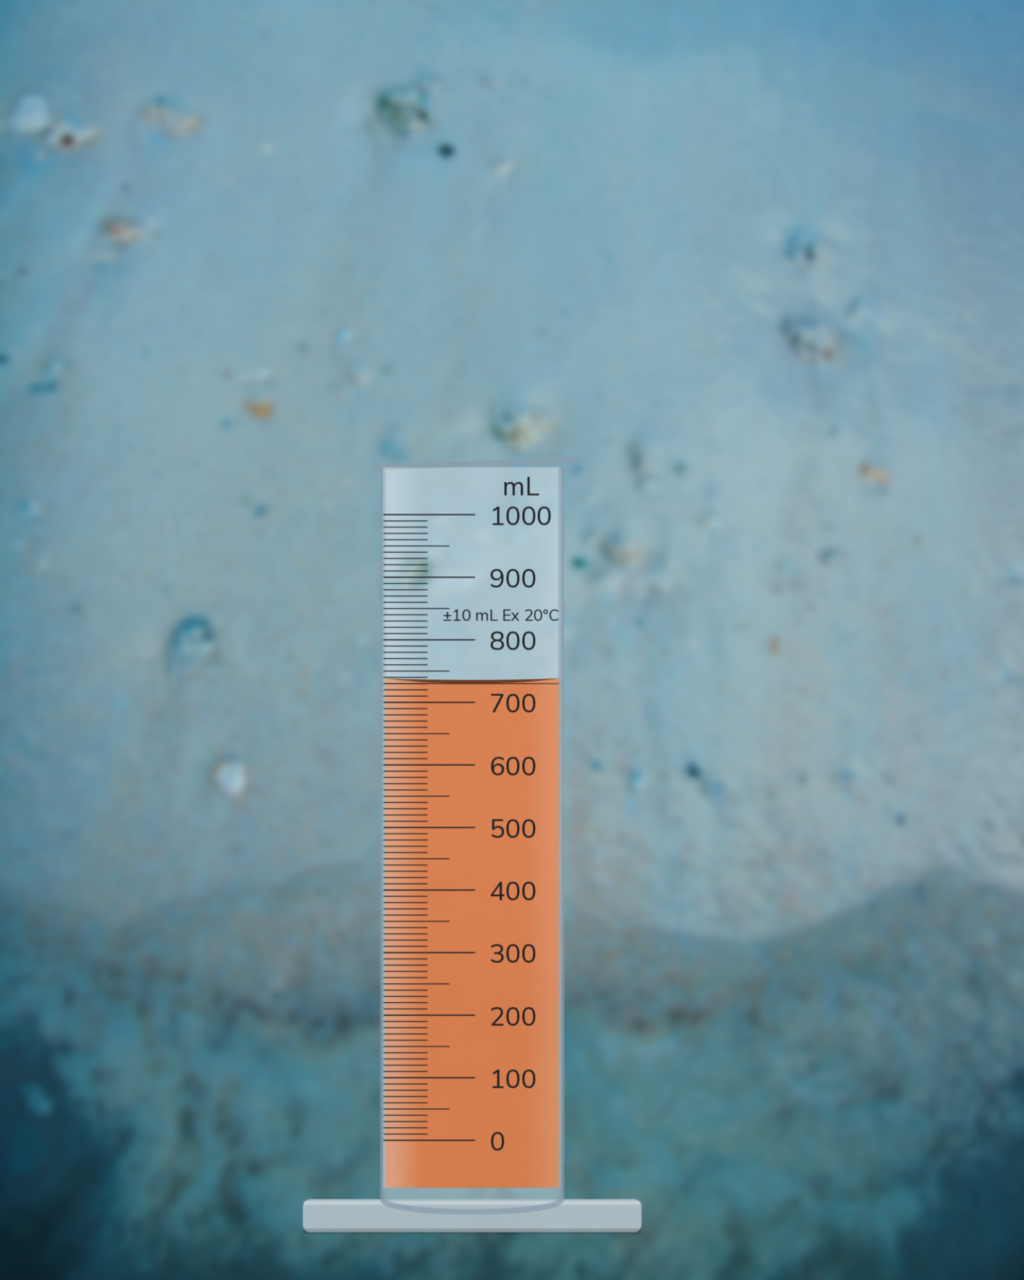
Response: 730 mL
